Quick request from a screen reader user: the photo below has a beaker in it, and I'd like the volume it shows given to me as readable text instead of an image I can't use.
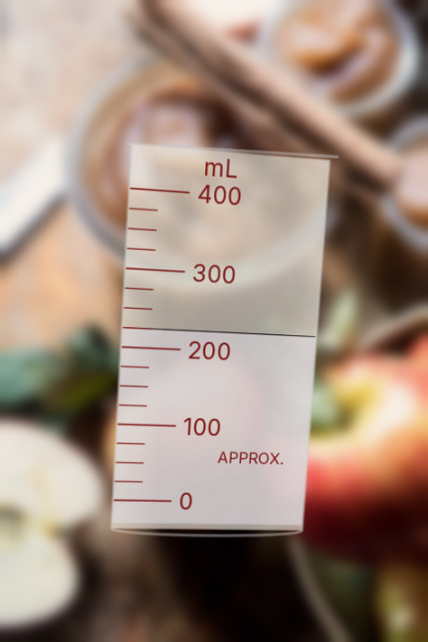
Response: 225 mL
